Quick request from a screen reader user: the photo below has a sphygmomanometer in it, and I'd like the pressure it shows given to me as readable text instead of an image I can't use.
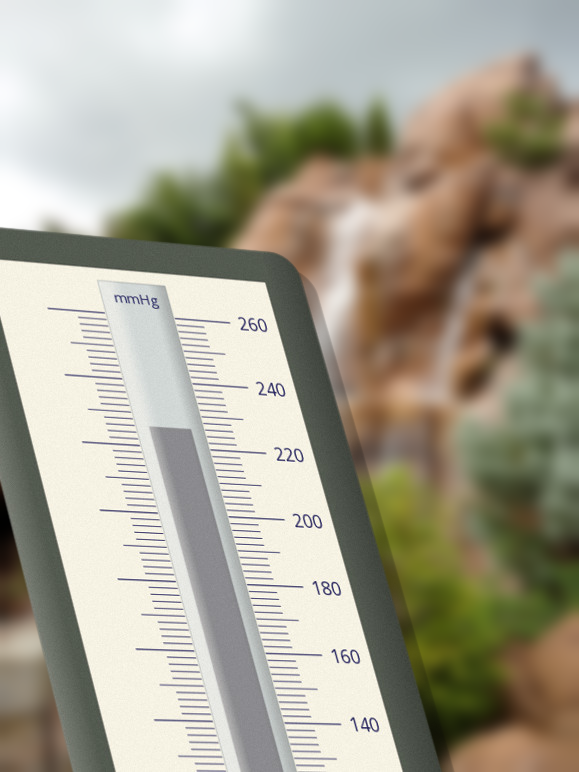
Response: 226 mmHg
